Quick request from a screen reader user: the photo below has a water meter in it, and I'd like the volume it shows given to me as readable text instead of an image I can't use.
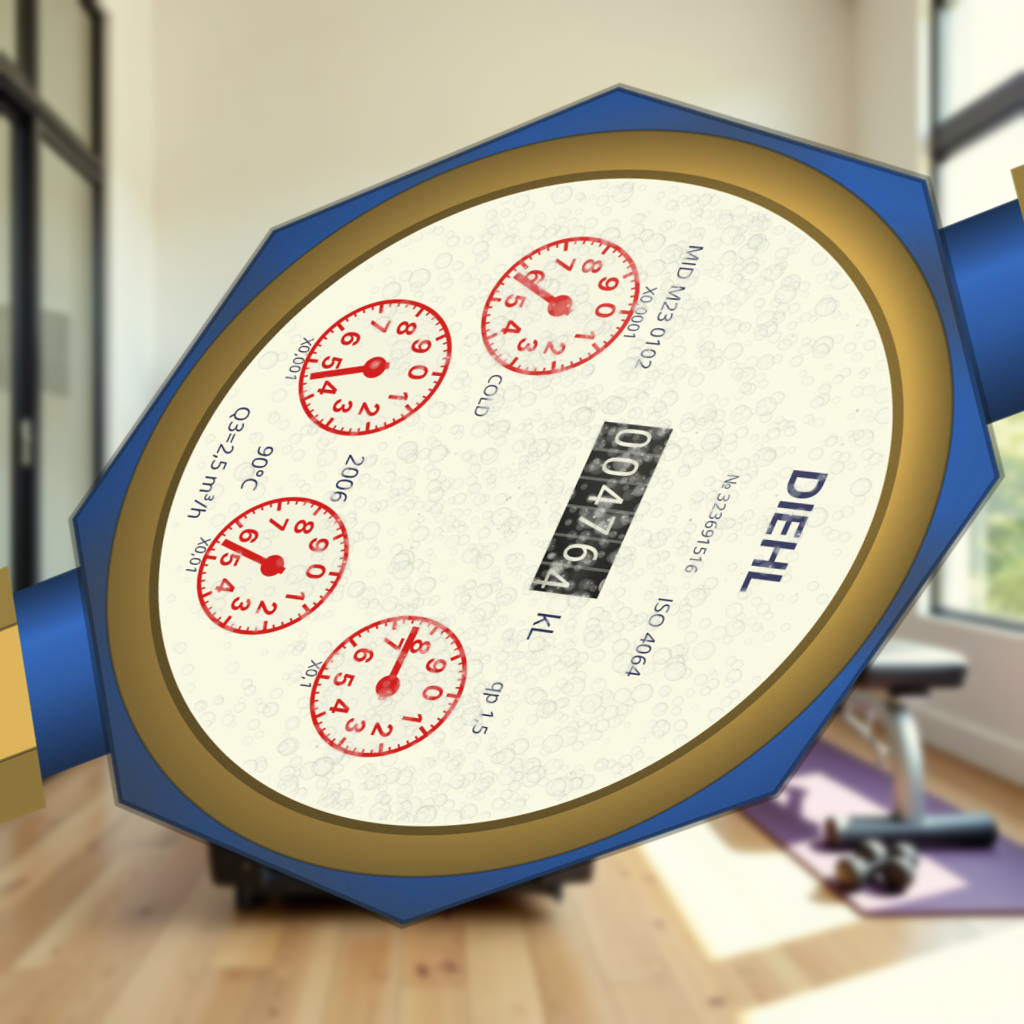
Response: 4763.7545 kL
